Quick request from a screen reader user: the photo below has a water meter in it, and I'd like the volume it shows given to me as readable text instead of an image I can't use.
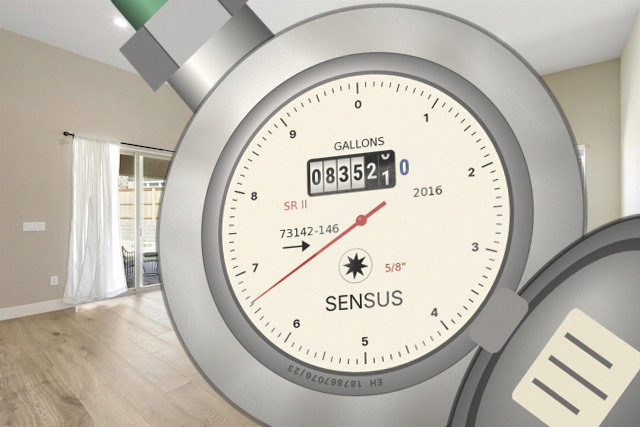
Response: 835206.6 gal
